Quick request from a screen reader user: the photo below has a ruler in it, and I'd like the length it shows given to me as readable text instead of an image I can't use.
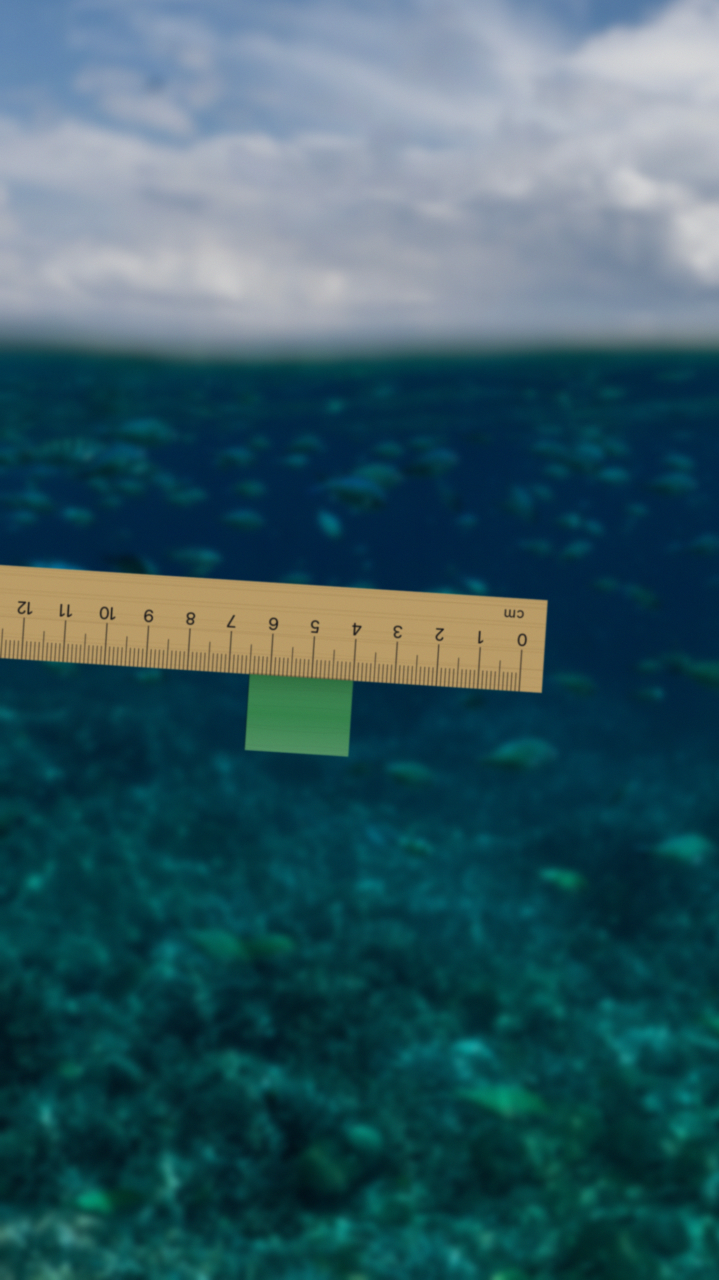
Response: 2.5 cm
